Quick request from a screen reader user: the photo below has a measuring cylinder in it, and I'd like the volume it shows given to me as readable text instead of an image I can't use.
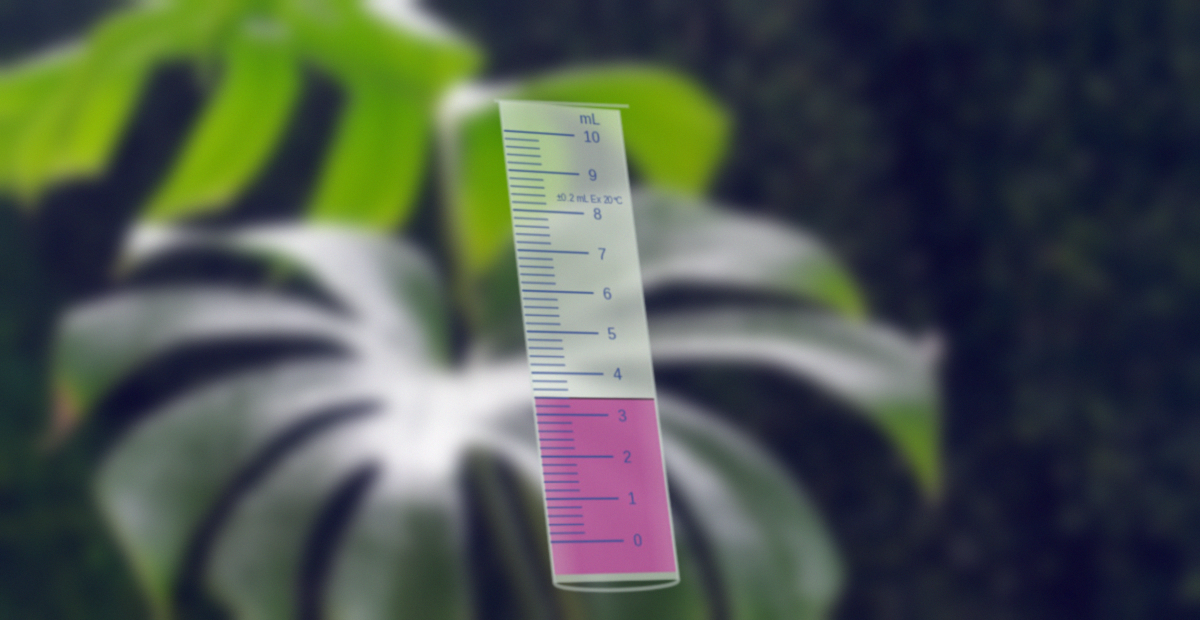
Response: 3.4 mL
